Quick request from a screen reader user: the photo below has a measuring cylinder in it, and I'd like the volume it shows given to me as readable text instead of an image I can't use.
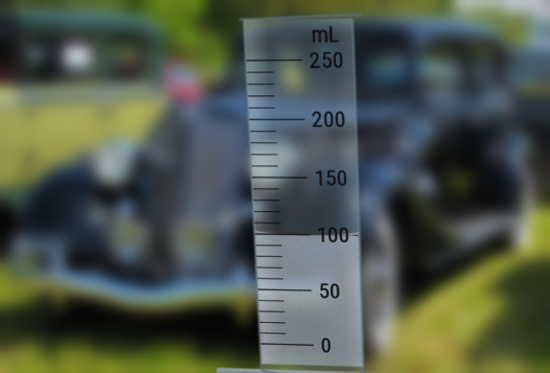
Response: 100 mL
